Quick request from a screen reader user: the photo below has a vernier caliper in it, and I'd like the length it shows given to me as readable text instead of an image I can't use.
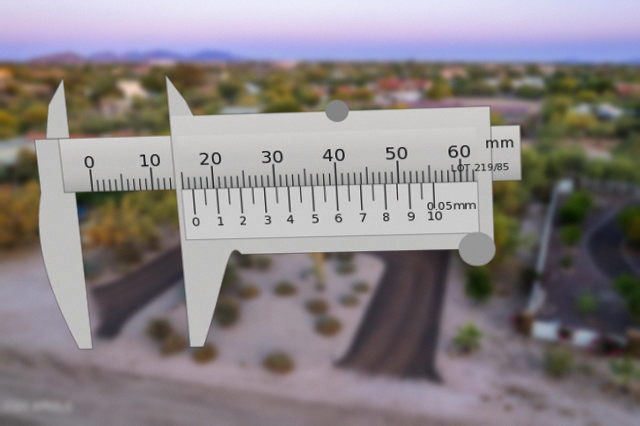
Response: 16.6 mm
